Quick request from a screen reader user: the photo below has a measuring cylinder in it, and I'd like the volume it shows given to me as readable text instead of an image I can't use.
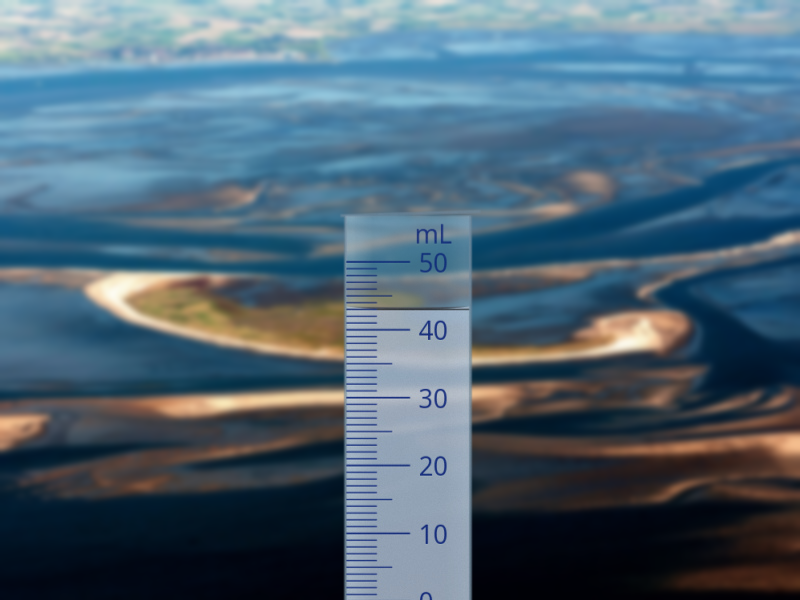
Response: 43 mL
